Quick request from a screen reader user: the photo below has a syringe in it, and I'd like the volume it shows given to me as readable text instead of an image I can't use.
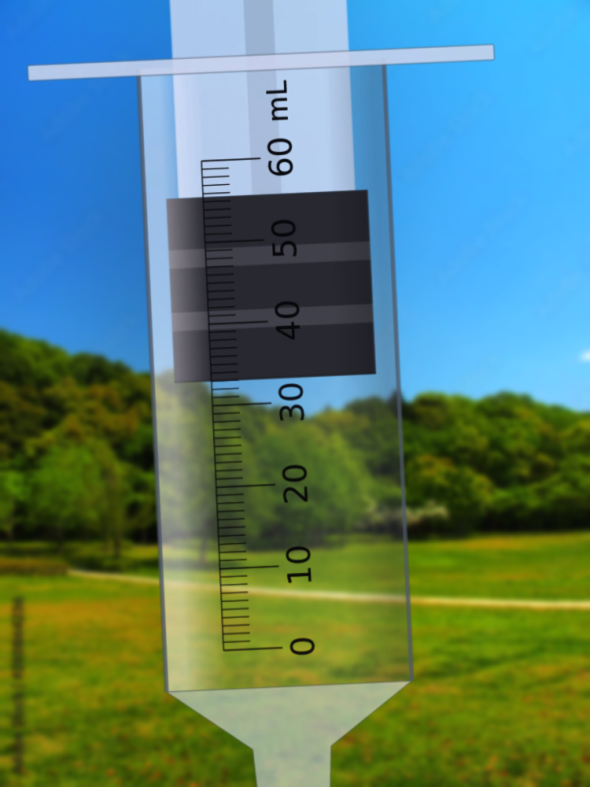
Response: 33 mL
